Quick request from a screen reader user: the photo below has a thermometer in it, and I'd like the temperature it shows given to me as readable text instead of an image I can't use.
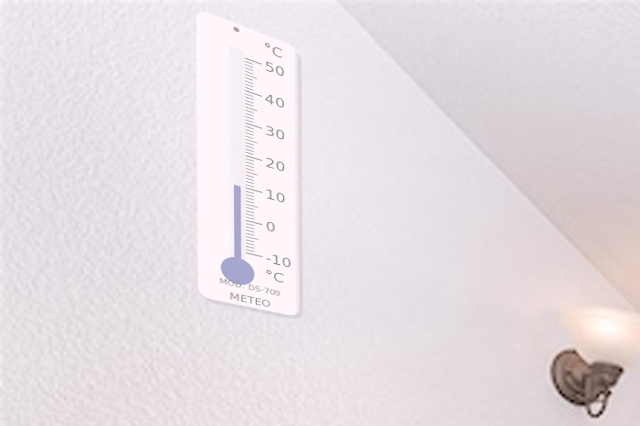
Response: 10 °C
